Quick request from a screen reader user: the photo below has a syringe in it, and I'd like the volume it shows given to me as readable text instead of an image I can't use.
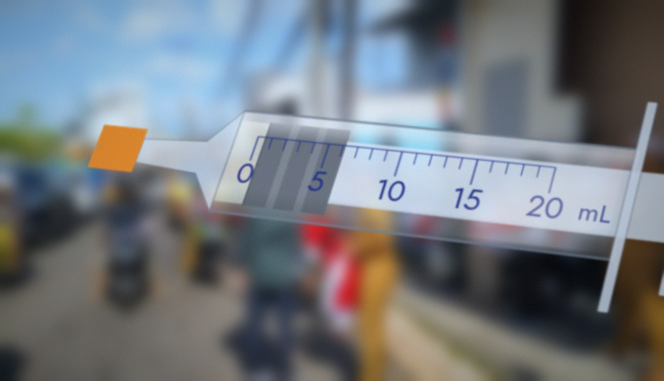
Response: 0.5 mL
